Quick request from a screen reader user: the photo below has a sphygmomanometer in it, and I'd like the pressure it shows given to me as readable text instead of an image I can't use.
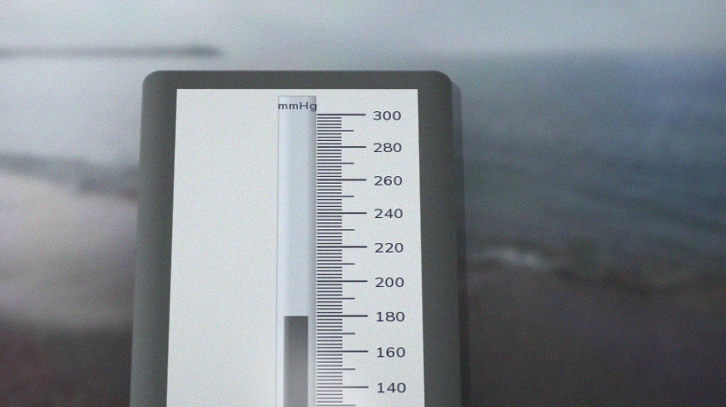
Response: 180 mmHg
